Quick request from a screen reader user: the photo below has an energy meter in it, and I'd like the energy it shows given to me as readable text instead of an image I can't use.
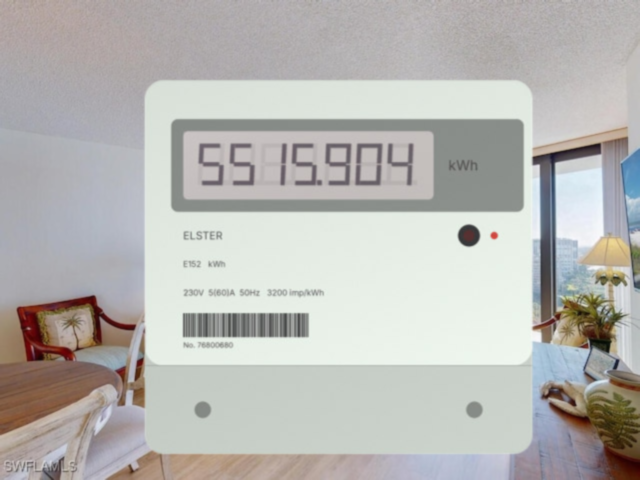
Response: 5515.904 kWh
